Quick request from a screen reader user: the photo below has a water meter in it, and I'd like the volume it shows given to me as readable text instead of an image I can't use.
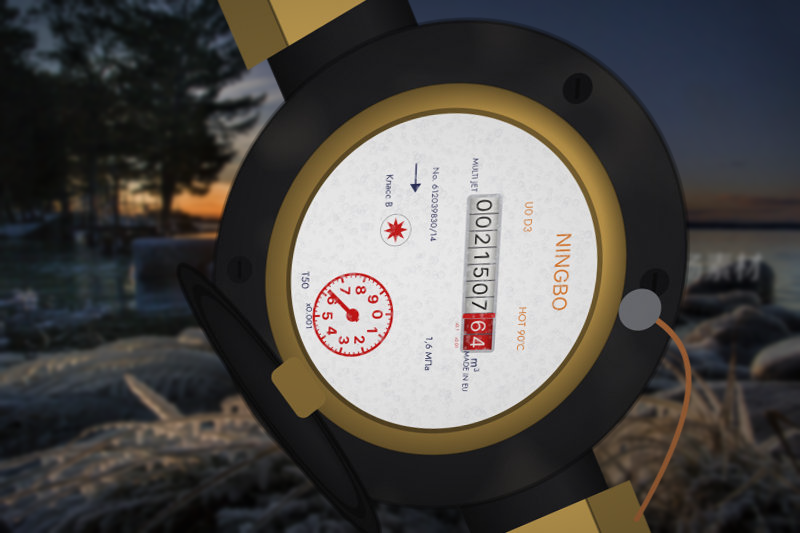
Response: 21507.646 m³
